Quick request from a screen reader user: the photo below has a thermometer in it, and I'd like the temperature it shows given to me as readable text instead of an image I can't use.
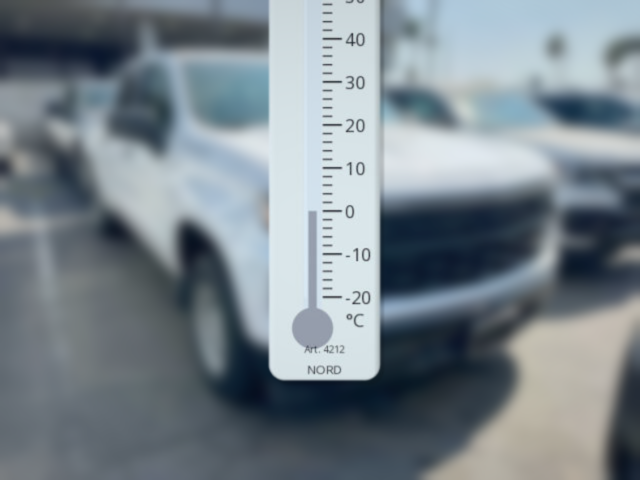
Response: 0 °C
